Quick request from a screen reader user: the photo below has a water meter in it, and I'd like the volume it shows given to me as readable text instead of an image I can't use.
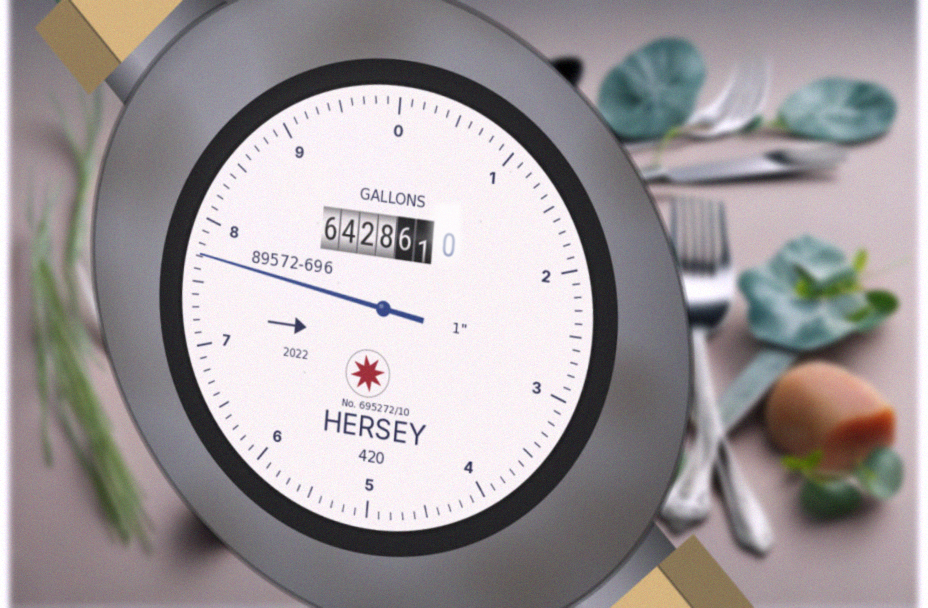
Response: 6428607.7 gal
